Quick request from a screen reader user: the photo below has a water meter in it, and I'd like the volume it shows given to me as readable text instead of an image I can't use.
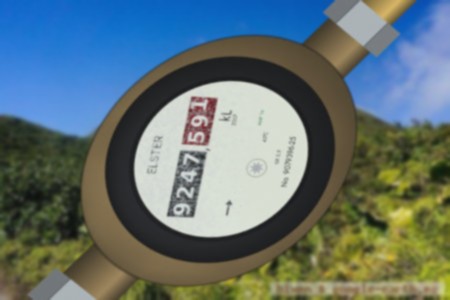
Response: 9247.591 kL
